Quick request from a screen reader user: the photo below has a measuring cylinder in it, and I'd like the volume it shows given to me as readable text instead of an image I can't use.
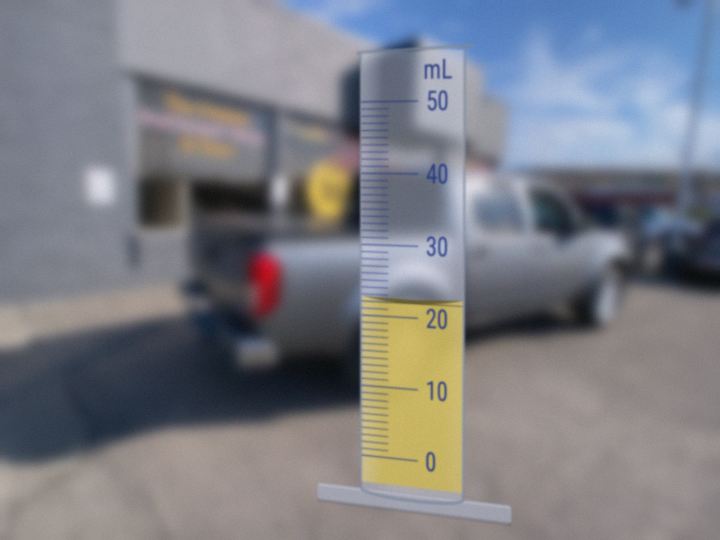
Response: 22 mL
